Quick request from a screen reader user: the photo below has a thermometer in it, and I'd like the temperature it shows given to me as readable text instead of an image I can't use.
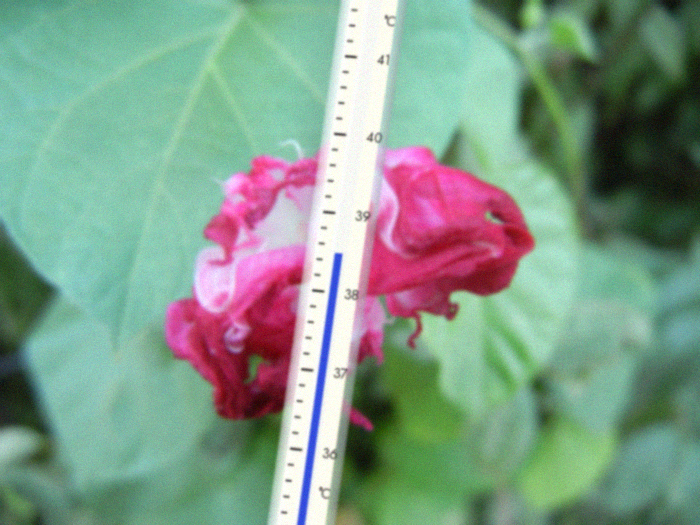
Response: 38.5 °C
